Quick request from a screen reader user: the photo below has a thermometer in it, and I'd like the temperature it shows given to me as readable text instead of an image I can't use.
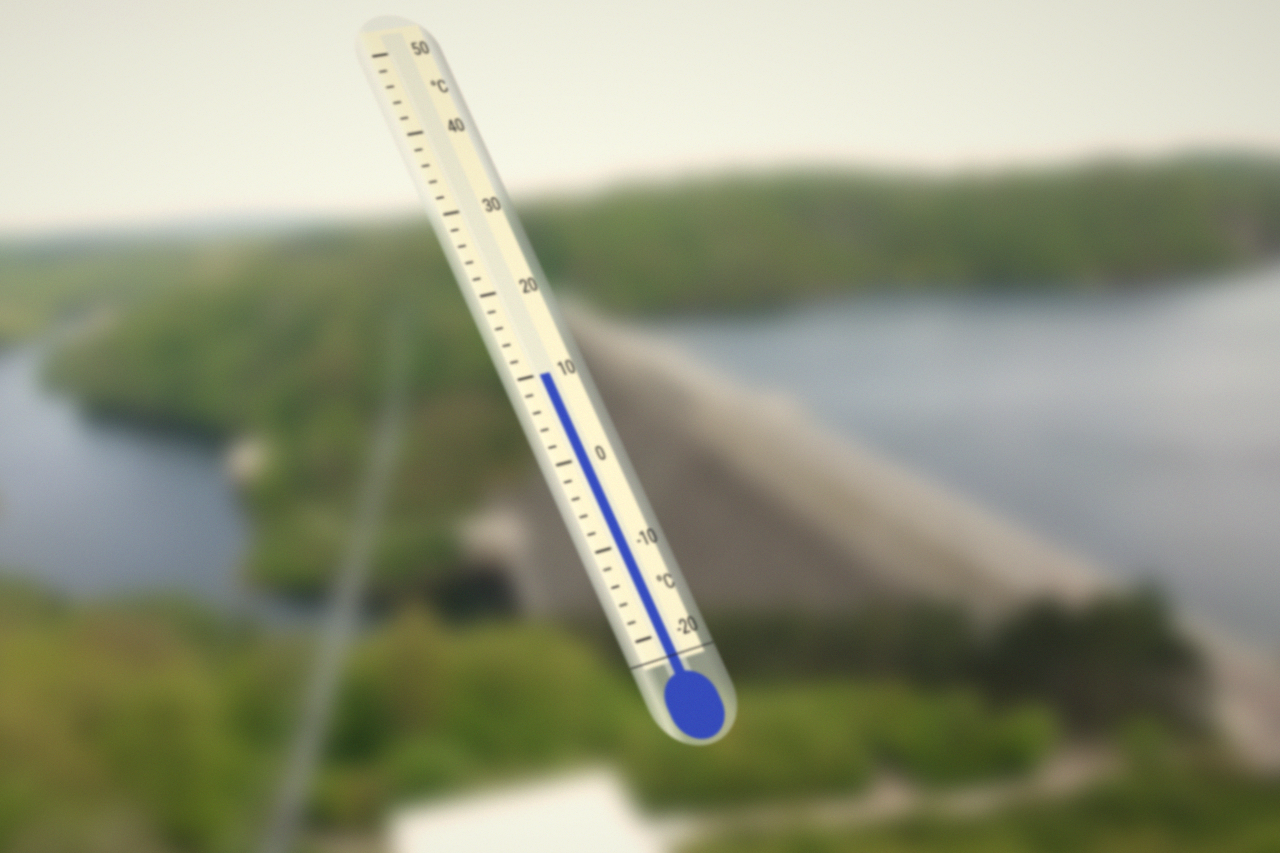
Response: 10 °C
